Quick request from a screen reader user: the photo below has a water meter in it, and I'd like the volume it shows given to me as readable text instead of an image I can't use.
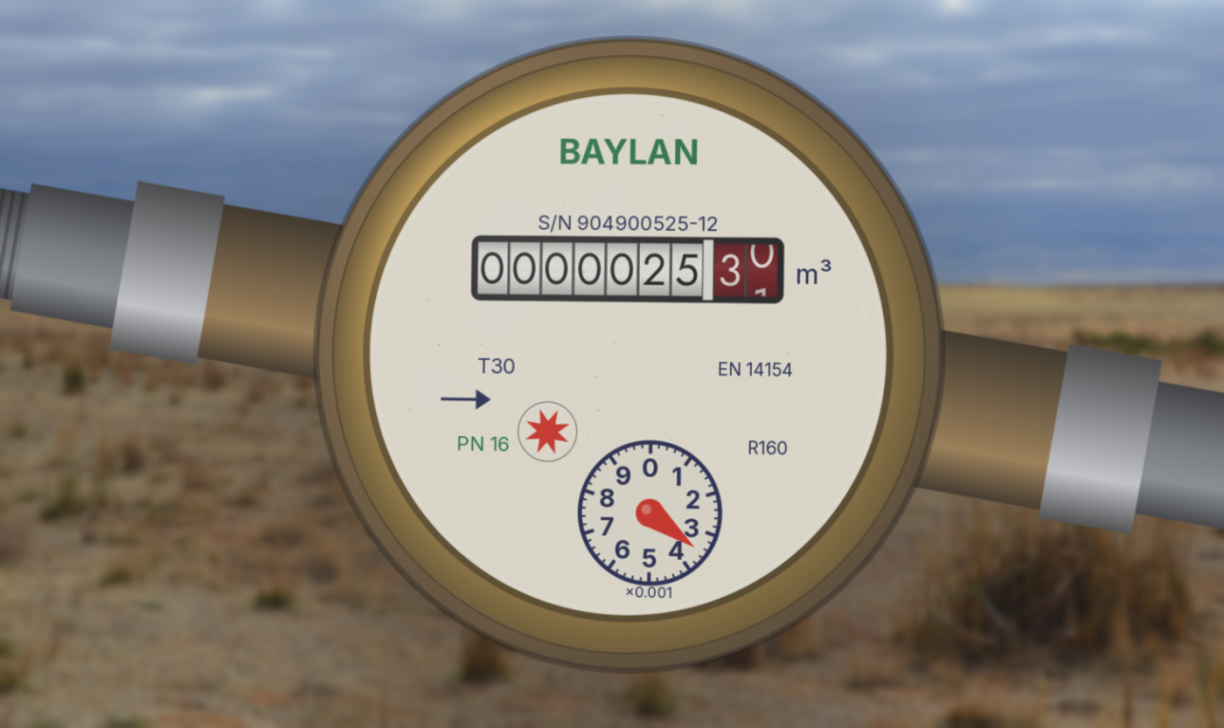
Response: 25.303 m³
